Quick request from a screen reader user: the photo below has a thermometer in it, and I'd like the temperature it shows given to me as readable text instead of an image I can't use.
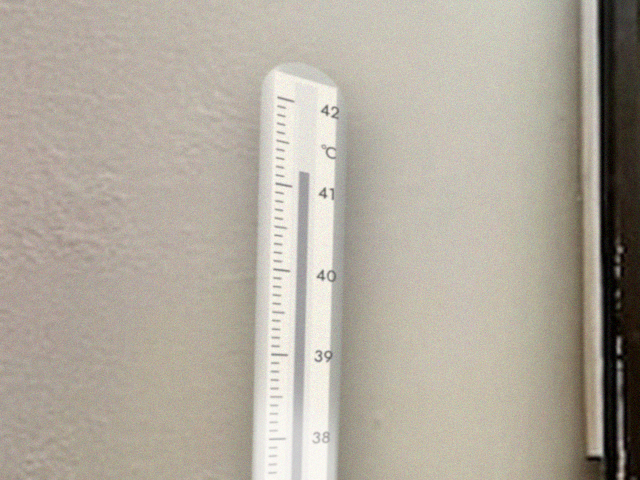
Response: 41.2 °C
